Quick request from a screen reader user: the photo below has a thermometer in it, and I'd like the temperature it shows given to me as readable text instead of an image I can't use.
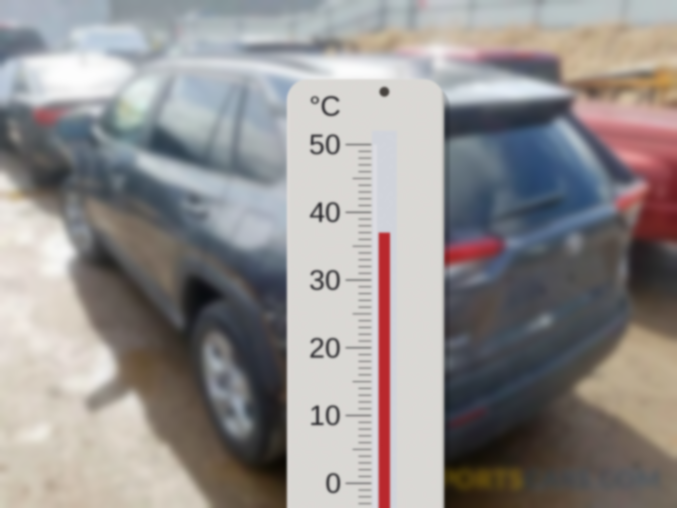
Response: 37 °C
